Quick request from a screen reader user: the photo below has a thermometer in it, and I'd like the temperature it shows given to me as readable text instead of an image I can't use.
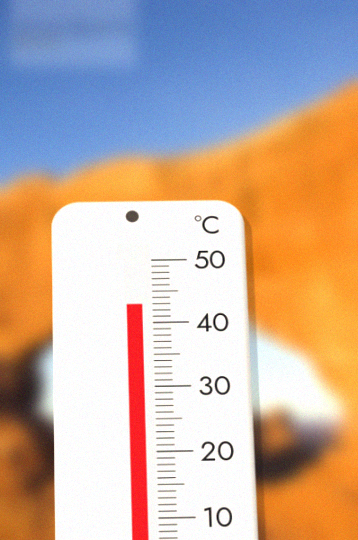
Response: 43 °C
